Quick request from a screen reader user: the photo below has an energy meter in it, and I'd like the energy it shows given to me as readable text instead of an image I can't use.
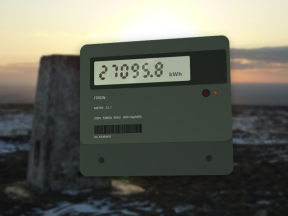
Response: 27095.8 kWh
